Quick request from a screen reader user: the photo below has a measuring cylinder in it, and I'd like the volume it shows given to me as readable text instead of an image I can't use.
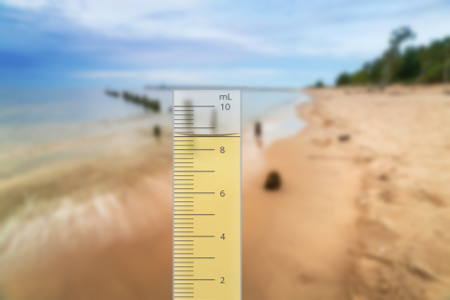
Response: 8.6 mL
